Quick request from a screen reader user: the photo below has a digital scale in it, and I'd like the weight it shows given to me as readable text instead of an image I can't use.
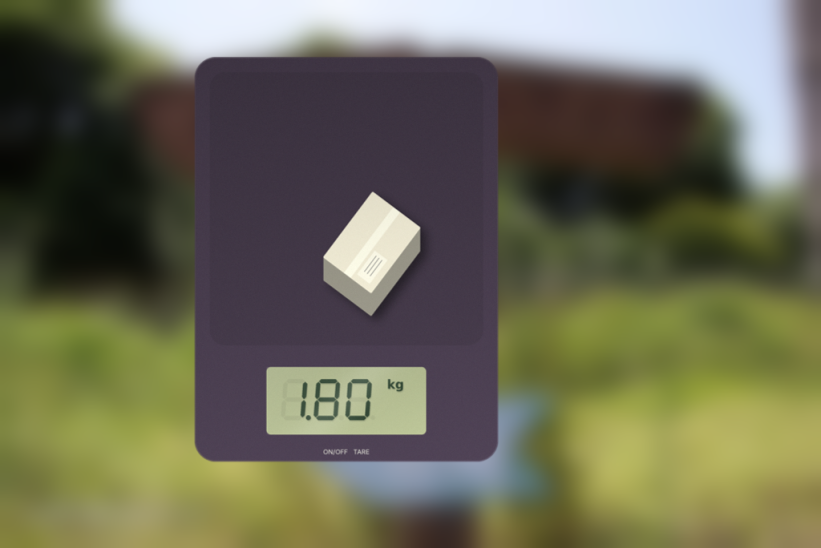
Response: 1.80 kg
